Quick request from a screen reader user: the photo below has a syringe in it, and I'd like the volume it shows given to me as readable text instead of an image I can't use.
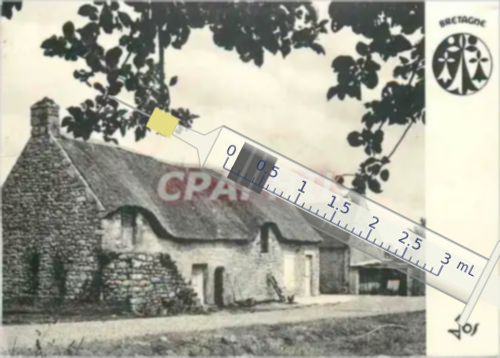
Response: 0.1 mL
